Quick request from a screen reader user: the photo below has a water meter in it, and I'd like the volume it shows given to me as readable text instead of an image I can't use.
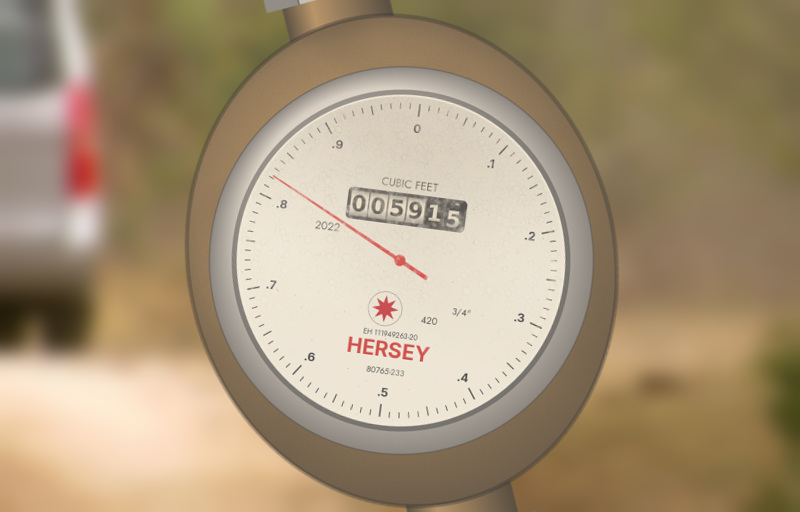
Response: 5914.82 ft³
